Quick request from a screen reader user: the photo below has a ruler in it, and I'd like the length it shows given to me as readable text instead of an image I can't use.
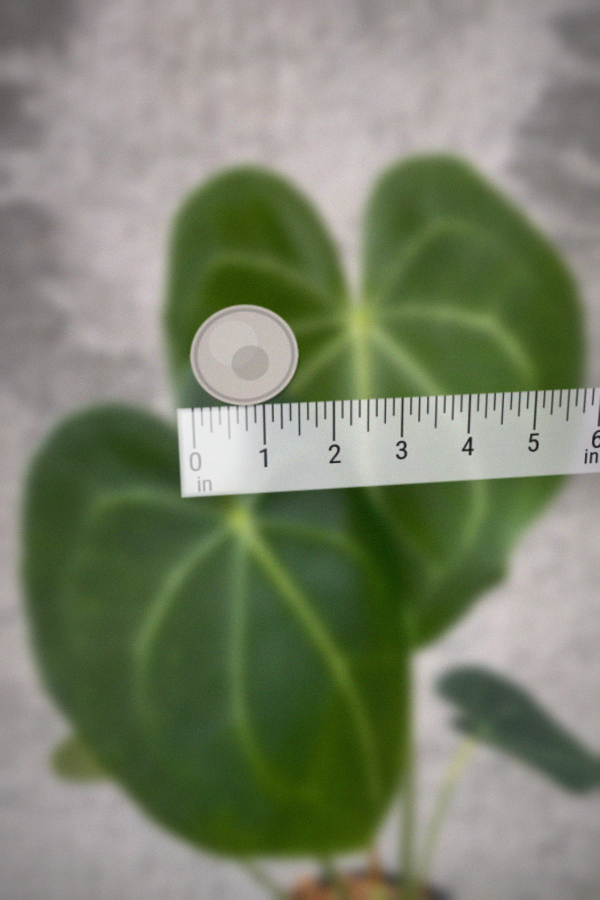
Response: 1.5 in
